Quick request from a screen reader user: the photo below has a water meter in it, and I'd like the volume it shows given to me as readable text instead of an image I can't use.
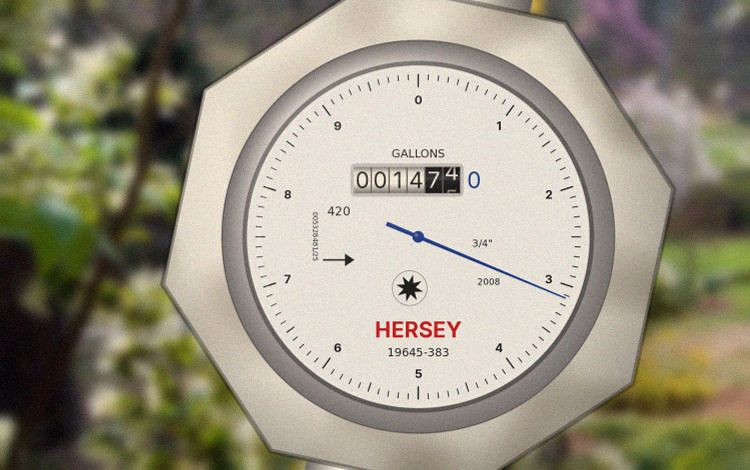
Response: 14743.1 gal
